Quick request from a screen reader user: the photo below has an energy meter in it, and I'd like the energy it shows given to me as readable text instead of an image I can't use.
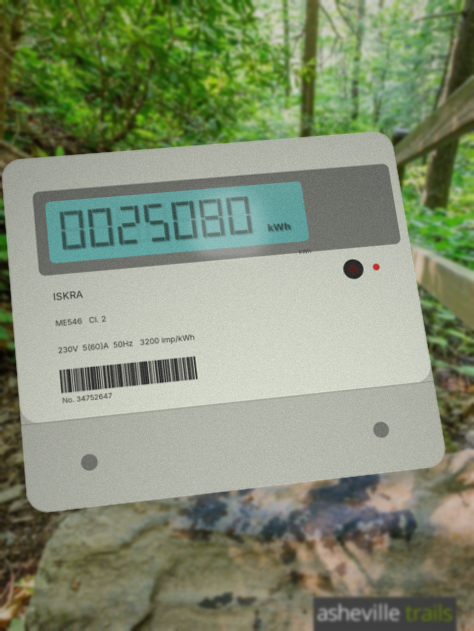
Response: 25080 kWh
